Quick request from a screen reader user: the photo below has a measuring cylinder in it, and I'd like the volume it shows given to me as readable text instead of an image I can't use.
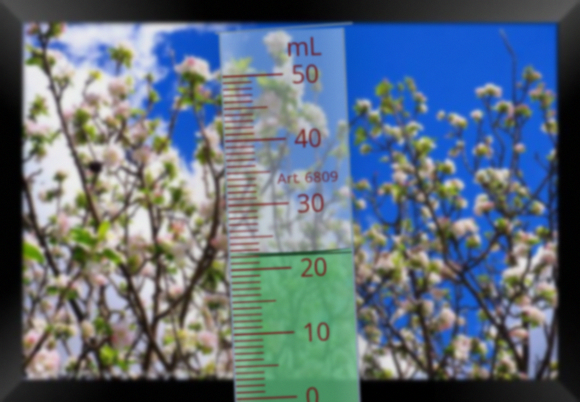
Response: 22 mL
